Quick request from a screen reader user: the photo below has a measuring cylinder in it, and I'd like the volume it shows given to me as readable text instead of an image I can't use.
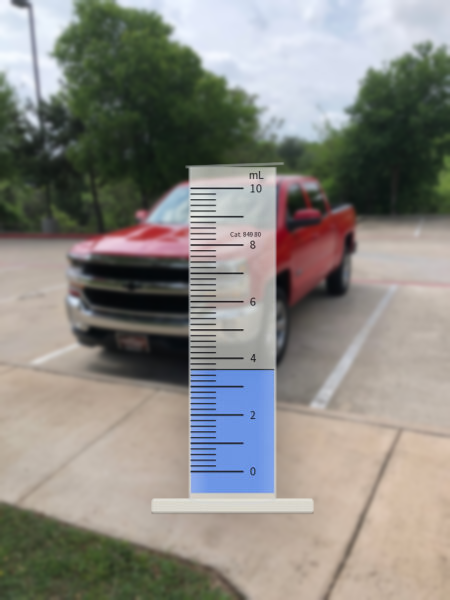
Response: 3.6 mL
